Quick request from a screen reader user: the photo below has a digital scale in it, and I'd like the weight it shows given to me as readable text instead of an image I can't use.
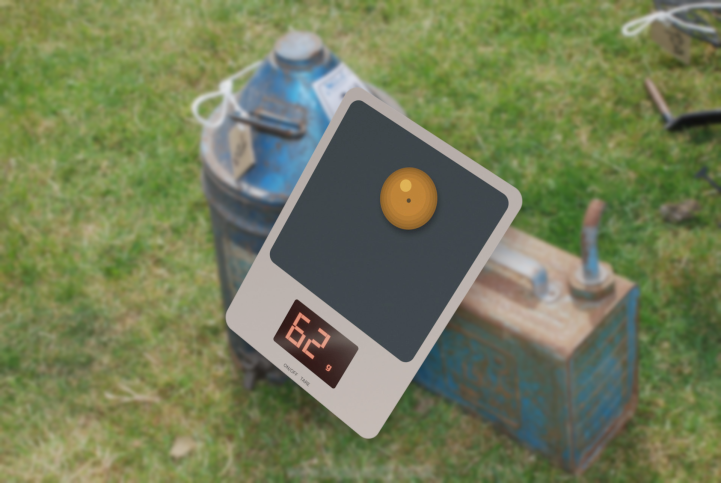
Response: 62 g
